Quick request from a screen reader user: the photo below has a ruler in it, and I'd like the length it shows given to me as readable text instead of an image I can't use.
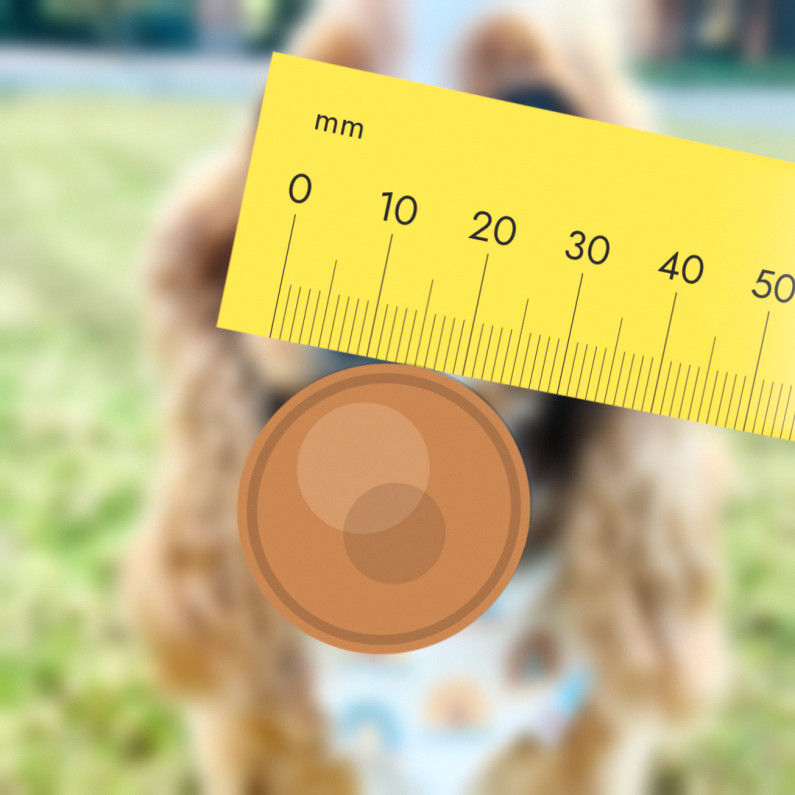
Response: 30 mm
